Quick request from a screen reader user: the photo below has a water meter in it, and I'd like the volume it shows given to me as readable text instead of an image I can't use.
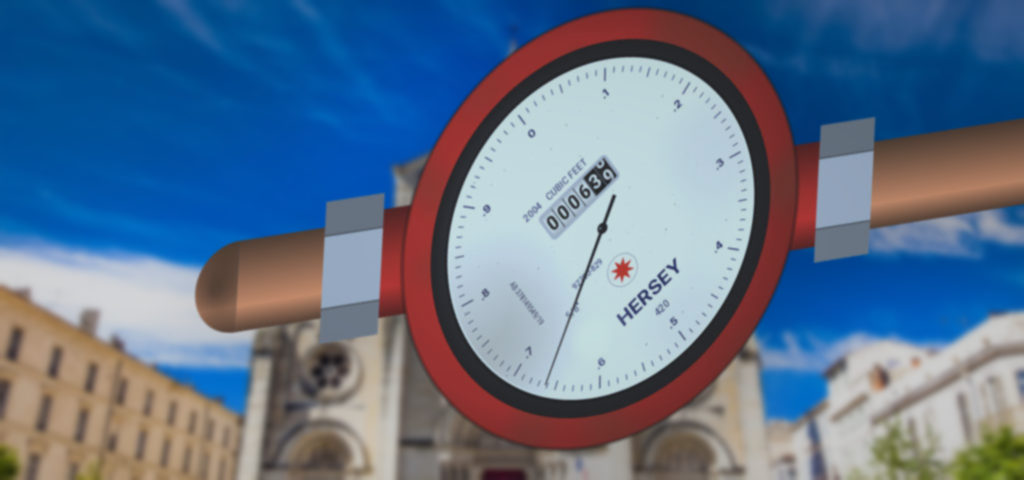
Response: 638.66 ft³
